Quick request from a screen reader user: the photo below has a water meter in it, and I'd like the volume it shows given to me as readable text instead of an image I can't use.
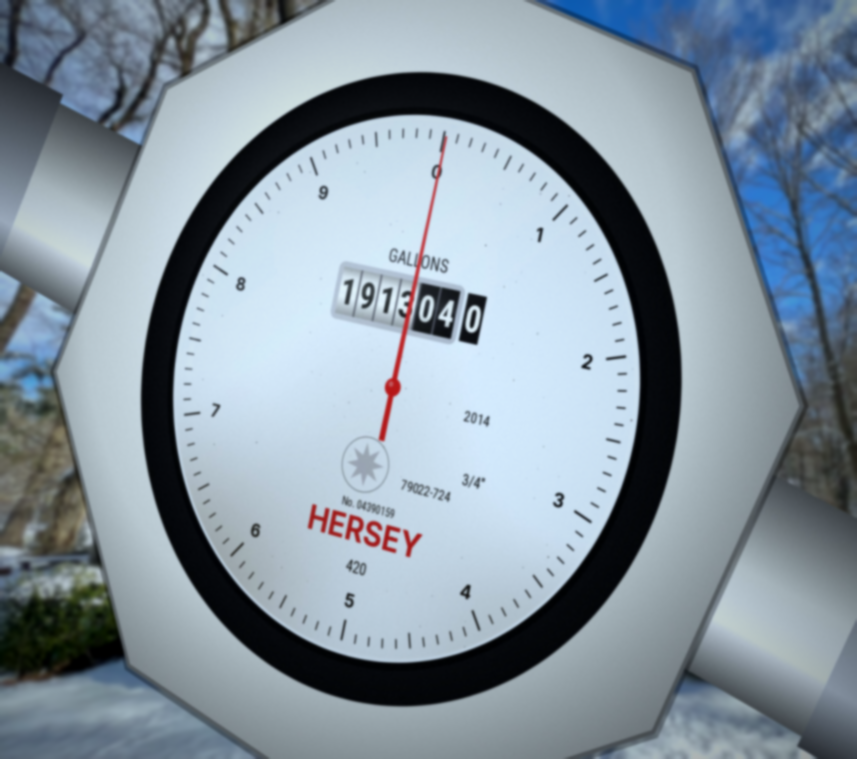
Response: 1913040.0 gal
